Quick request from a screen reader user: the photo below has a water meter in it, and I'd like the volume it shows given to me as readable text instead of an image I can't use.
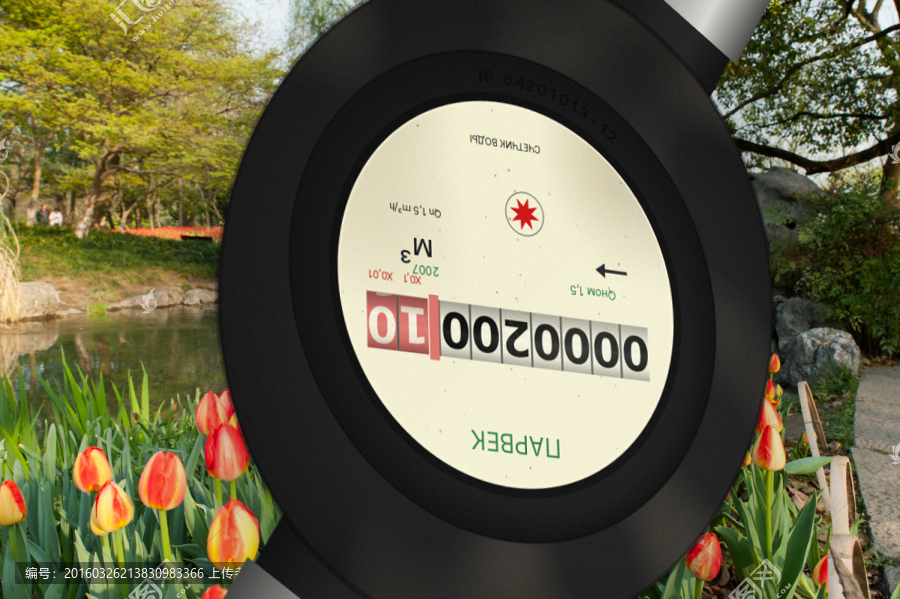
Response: 200.10 m³
